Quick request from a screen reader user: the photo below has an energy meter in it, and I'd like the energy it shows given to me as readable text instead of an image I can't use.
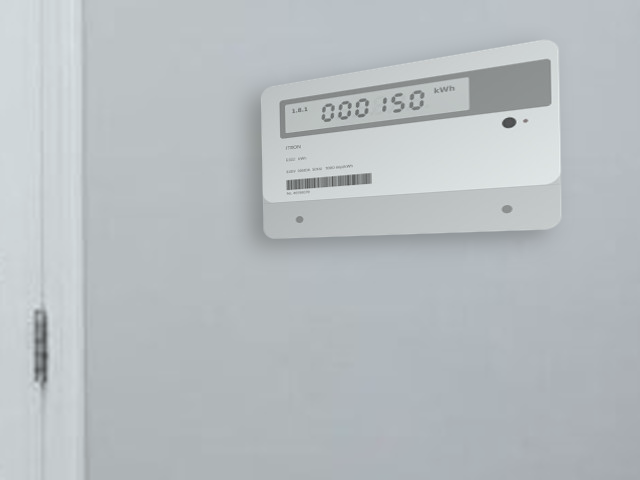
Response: 150 kWh
